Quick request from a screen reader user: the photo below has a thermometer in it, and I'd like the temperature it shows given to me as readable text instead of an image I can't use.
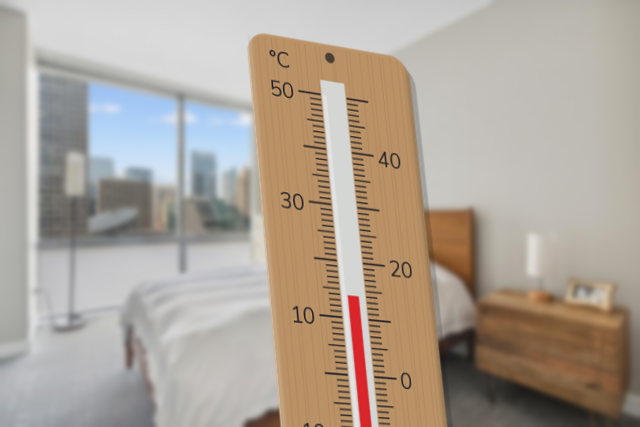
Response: 14 °C
